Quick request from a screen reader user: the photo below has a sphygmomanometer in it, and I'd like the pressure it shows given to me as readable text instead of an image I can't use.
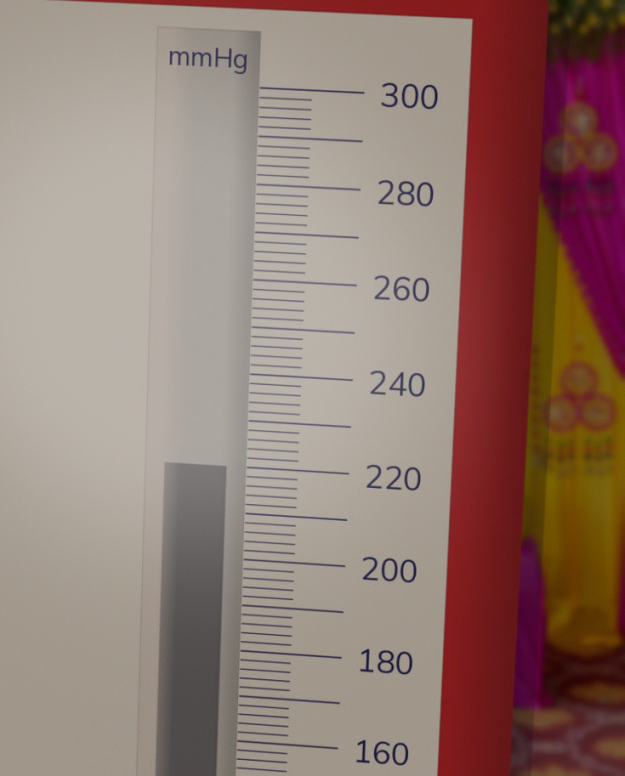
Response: 220 mmHg
